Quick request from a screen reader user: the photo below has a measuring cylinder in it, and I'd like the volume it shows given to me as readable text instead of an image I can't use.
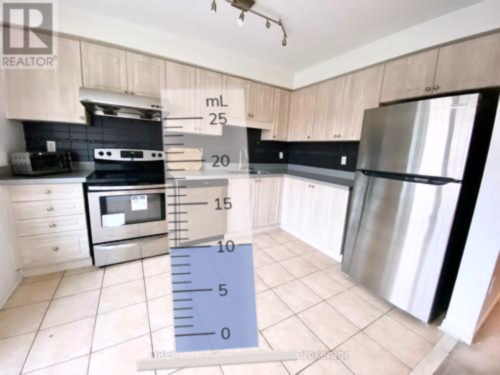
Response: 10 mL
